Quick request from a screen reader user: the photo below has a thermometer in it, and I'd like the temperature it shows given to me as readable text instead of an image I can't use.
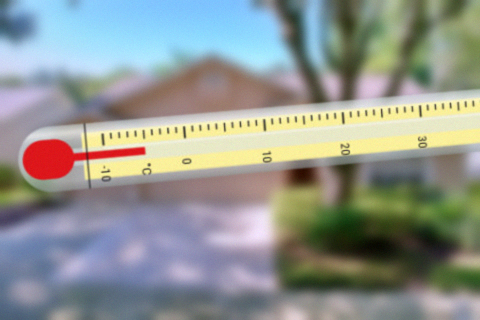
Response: -5 °C
